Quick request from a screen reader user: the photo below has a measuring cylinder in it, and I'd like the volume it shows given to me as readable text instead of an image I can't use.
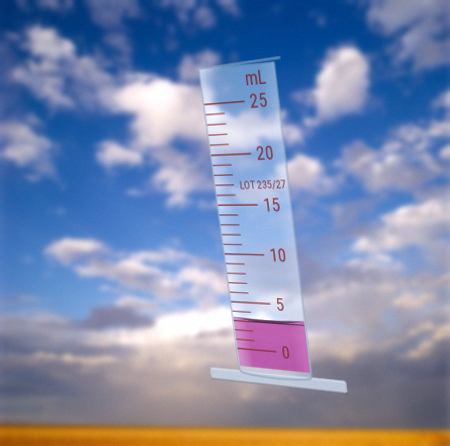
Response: 3 mL
